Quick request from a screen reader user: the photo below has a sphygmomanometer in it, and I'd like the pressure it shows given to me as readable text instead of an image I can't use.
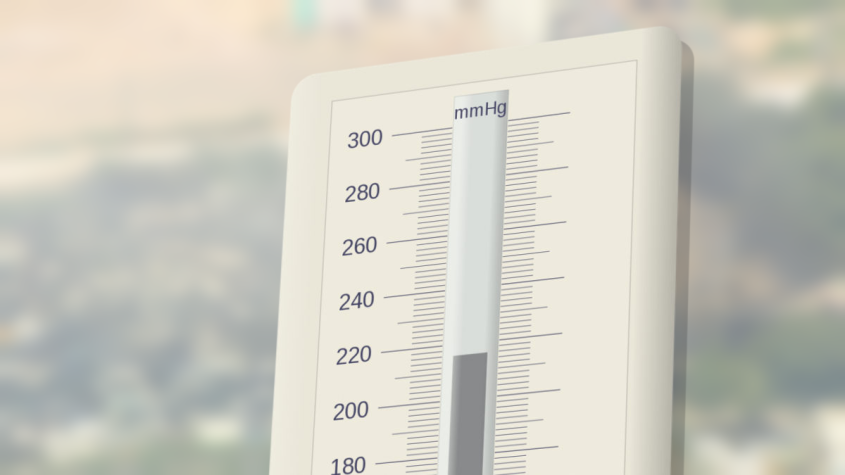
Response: 216 mmHg
